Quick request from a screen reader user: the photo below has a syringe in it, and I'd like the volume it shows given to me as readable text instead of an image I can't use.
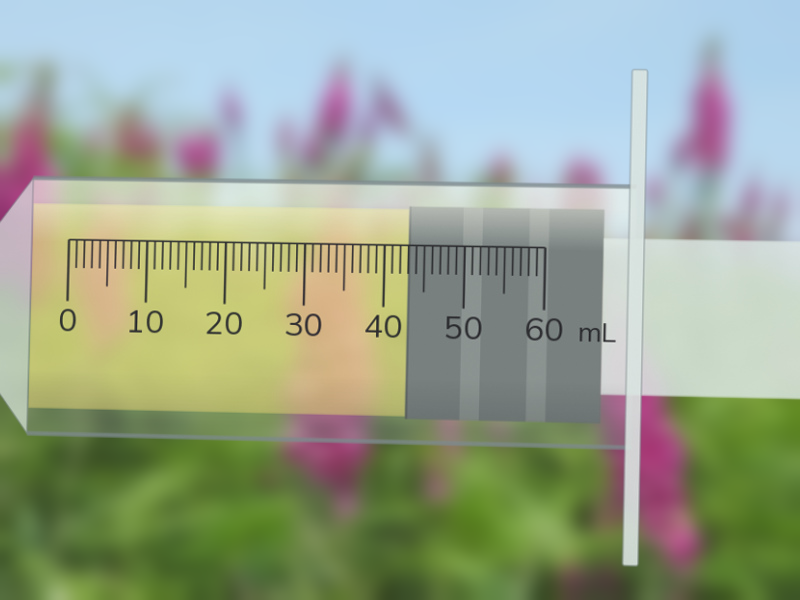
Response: 43 mL
